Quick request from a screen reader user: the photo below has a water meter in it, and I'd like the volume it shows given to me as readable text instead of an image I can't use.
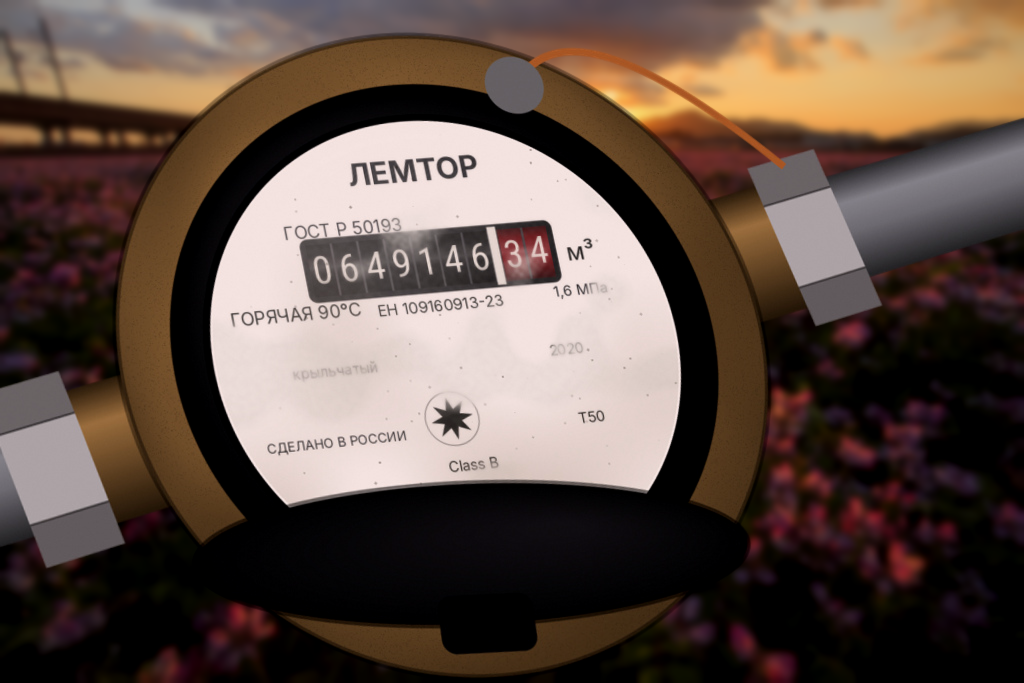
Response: 649146.34 m³
